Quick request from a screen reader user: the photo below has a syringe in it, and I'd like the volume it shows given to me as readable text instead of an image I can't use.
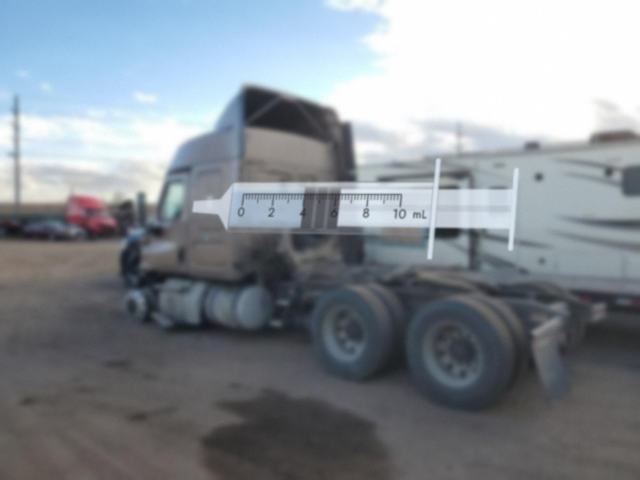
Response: 4 mL
